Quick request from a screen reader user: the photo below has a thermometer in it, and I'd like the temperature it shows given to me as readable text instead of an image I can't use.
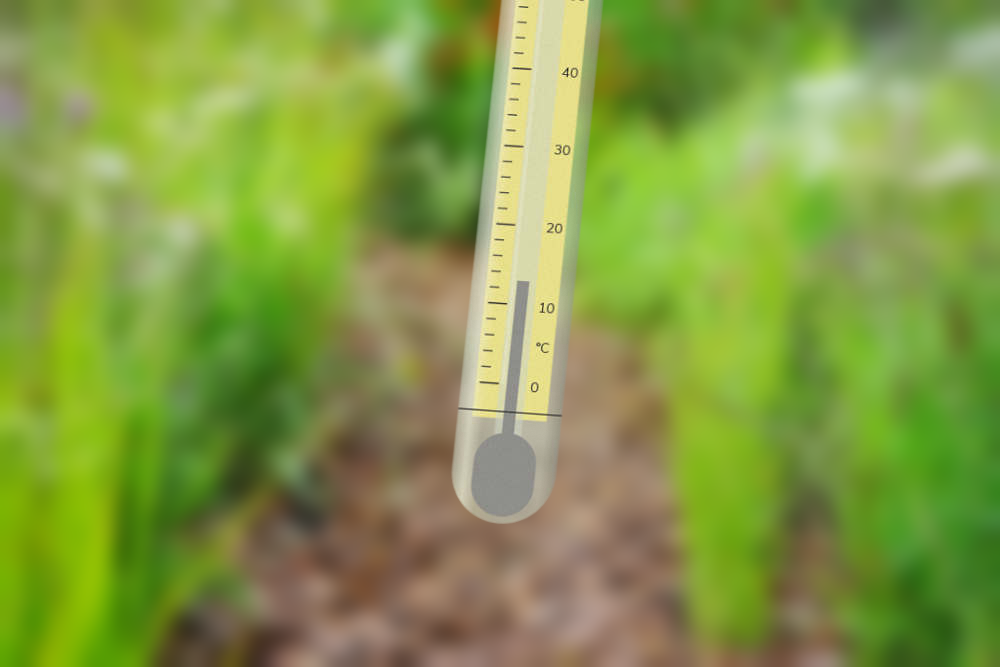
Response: 13 °C
